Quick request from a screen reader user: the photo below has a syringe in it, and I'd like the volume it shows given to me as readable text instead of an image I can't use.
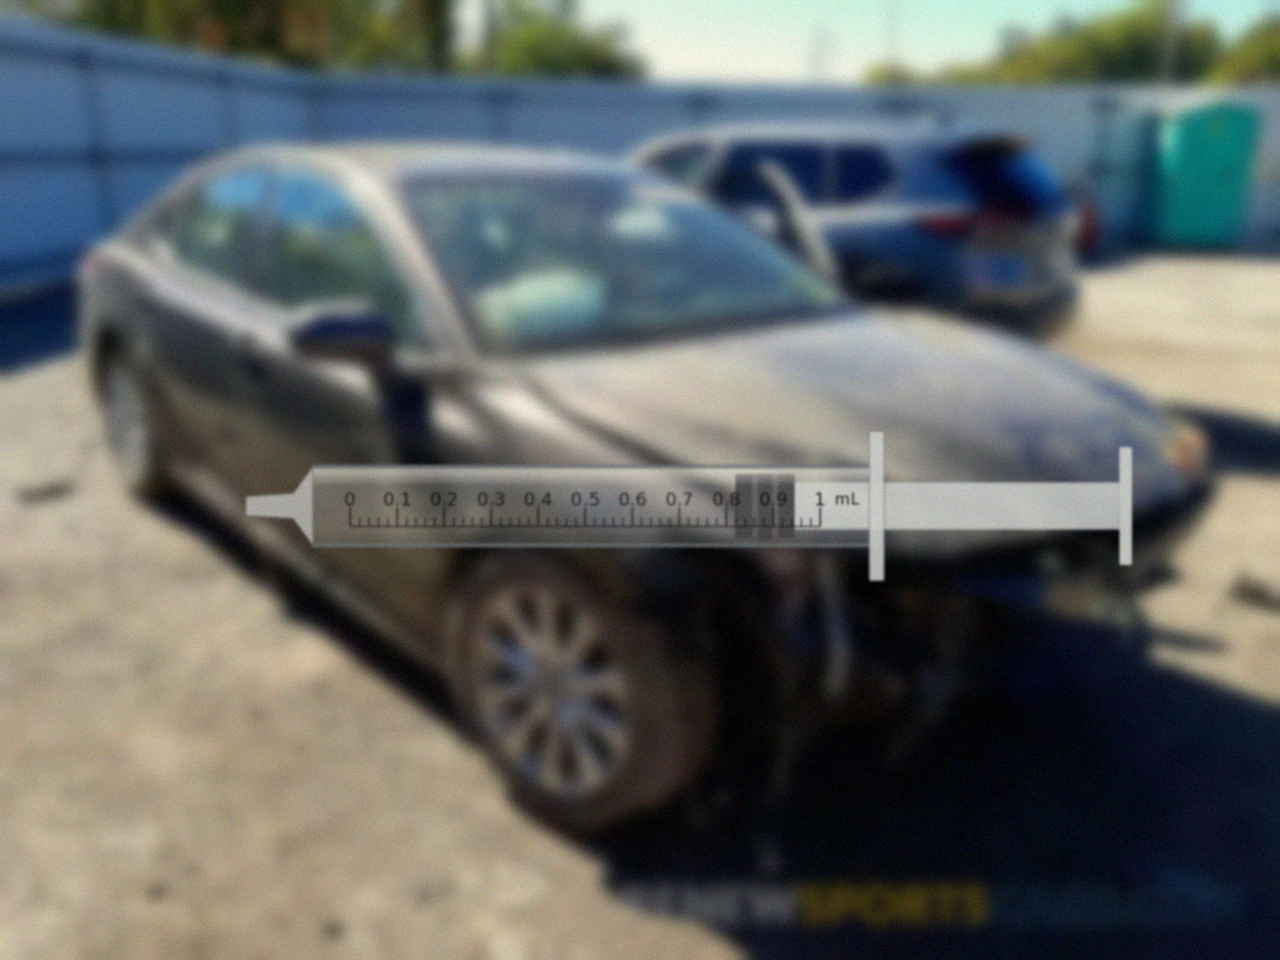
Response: 0.82 mL
